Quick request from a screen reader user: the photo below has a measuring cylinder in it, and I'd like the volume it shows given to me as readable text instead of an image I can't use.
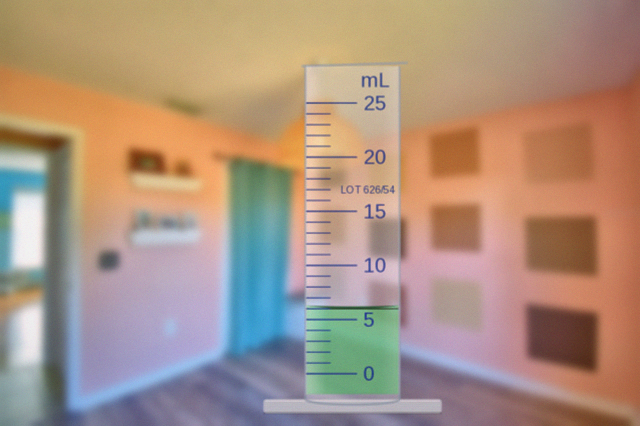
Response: 6 mL
